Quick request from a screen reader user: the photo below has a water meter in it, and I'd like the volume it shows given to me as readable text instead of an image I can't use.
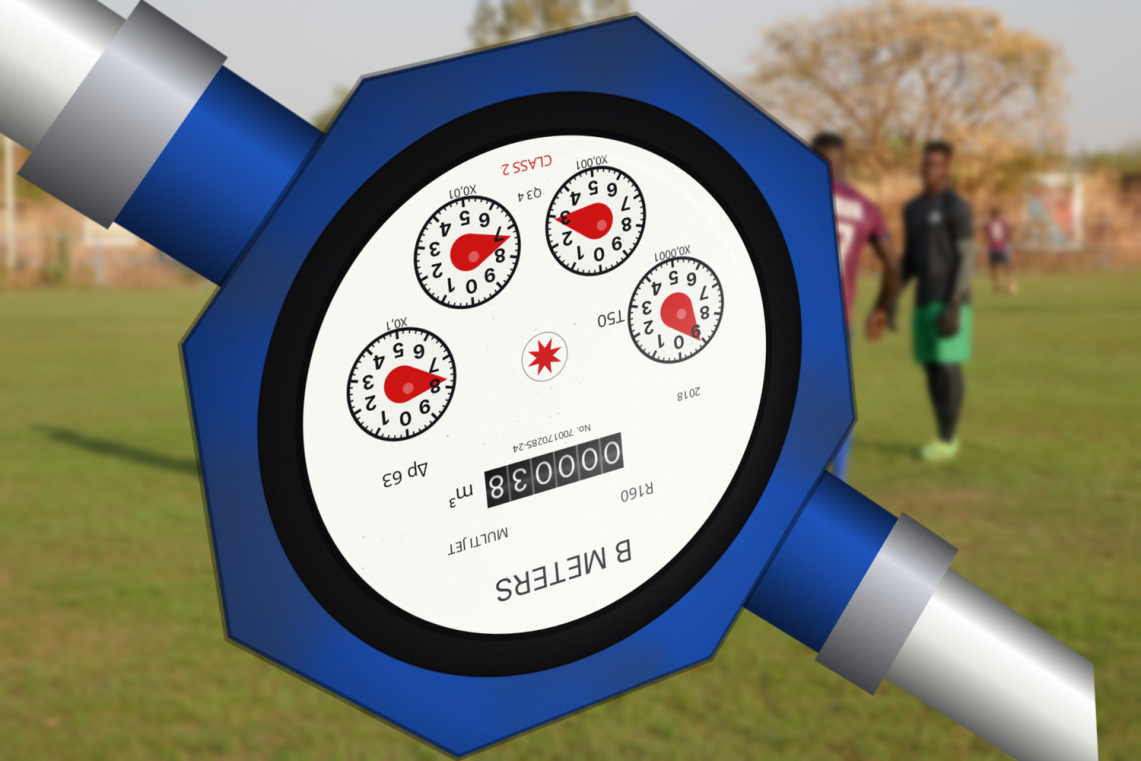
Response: 38.7729 m³
